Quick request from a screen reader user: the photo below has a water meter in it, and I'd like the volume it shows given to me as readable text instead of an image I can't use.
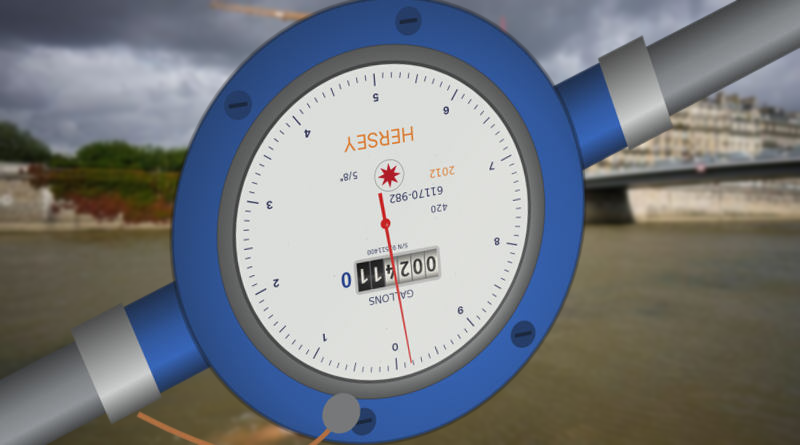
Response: 24109.8 gal
